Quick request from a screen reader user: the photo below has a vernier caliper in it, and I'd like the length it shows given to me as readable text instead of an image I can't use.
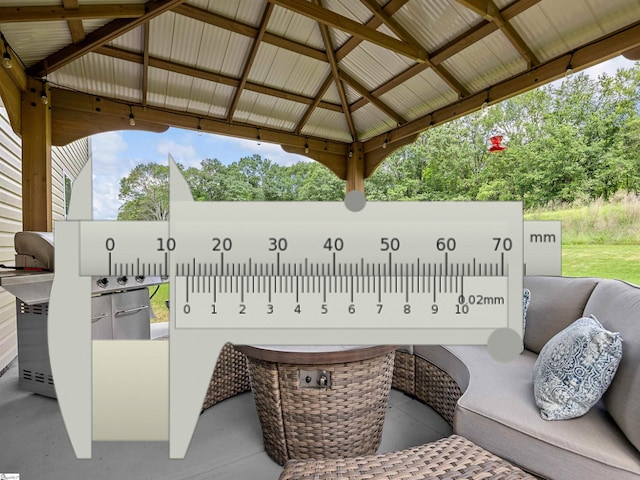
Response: 13.8 mm
